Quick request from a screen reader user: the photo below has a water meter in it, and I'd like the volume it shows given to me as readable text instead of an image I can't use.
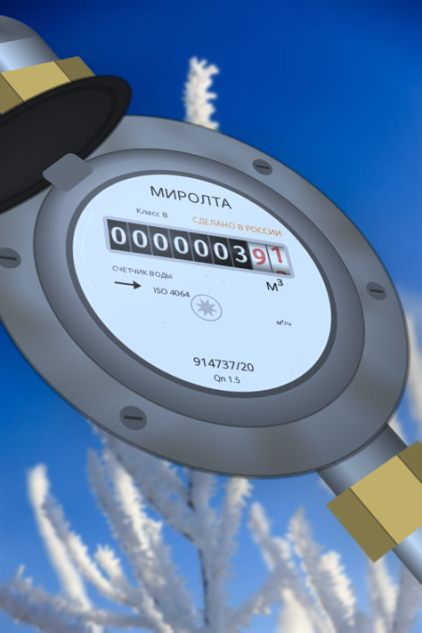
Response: 3.91 m³
